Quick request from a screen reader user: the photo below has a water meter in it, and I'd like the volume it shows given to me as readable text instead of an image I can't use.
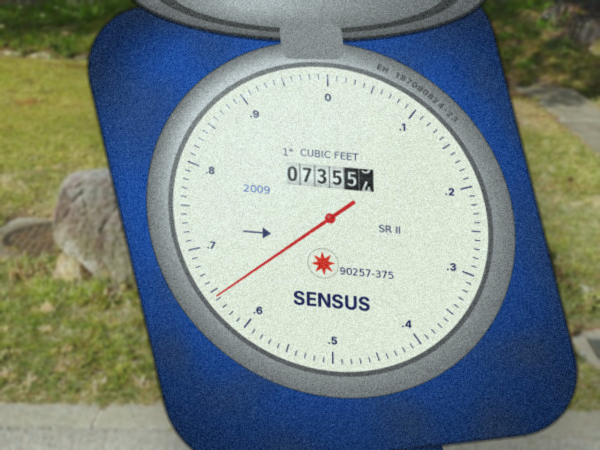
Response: 73553.64 ft³
